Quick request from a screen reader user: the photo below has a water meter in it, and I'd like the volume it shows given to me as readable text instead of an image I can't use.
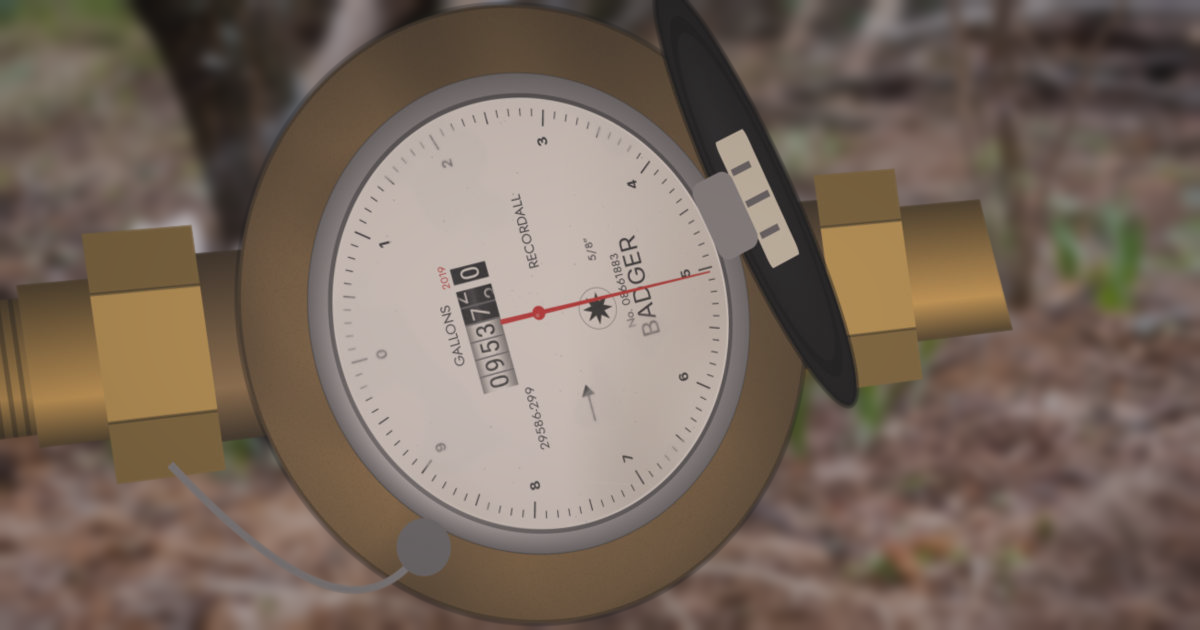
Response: 953725.0 gal
